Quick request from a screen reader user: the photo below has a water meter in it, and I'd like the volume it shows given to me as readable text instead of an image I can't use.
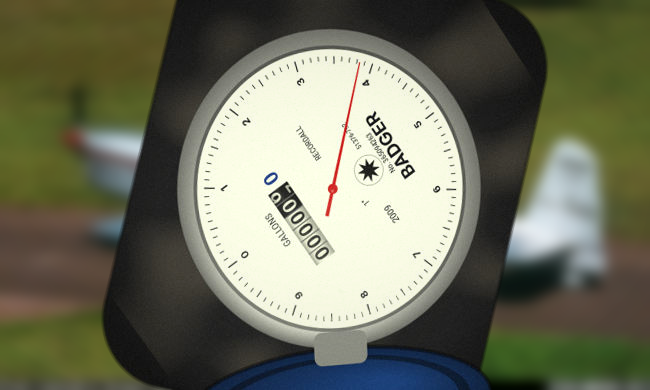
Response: 63.8 gal
